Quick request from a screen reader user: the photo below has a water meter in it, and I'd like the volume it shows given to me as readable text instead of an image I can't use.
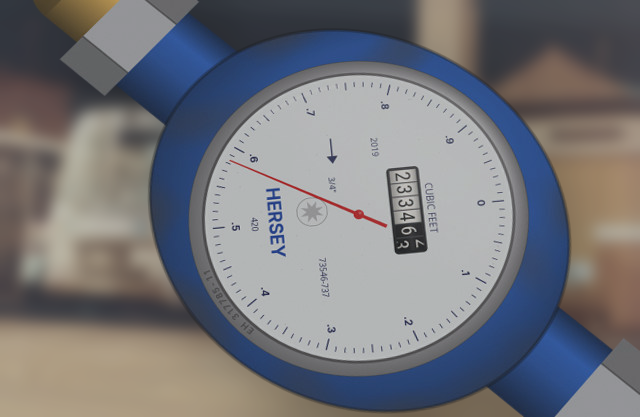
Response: 233462.58 ft³
